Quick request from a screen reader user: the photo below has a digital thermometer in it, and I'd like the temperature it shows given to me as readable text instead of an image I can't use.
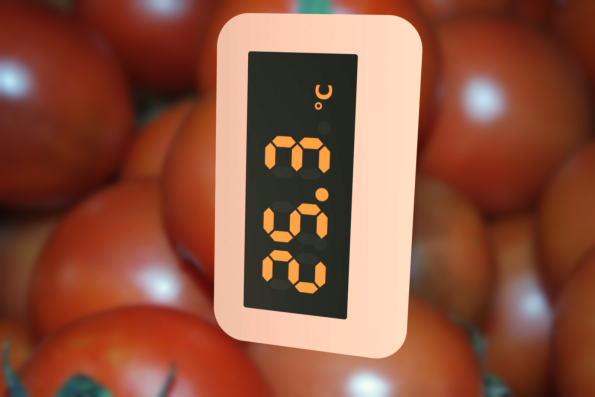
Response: 25.3 °C
